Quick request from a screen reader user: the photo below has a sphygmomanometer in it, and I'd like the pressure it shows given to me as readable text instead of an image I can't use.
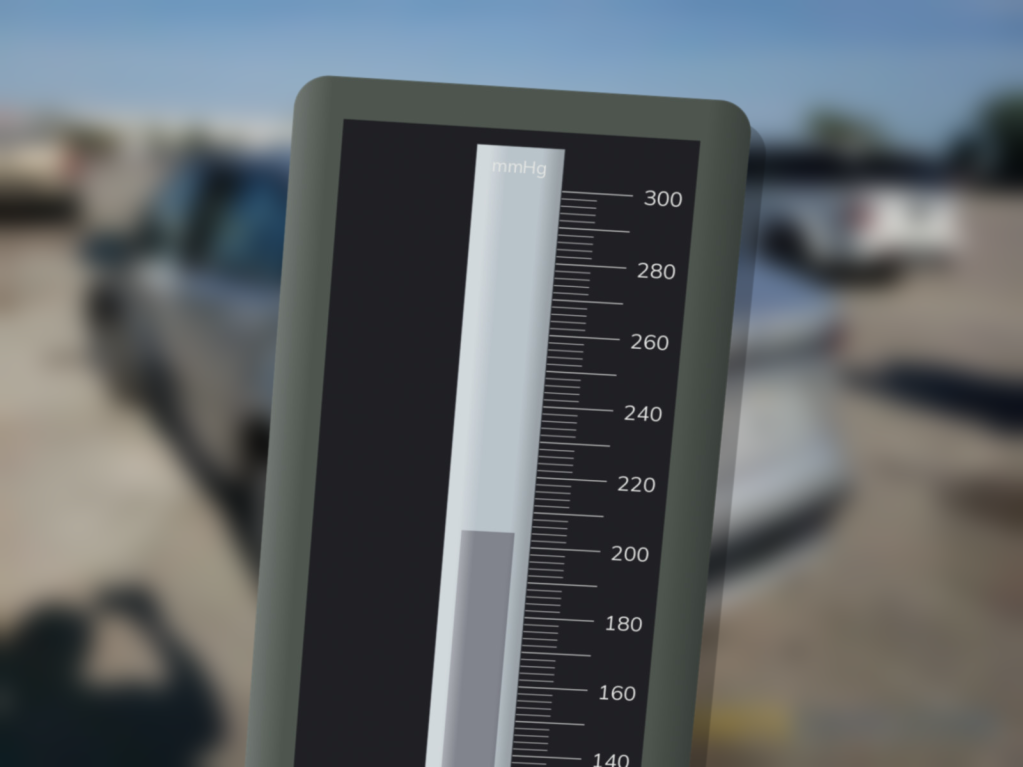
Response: 204 mmHg
